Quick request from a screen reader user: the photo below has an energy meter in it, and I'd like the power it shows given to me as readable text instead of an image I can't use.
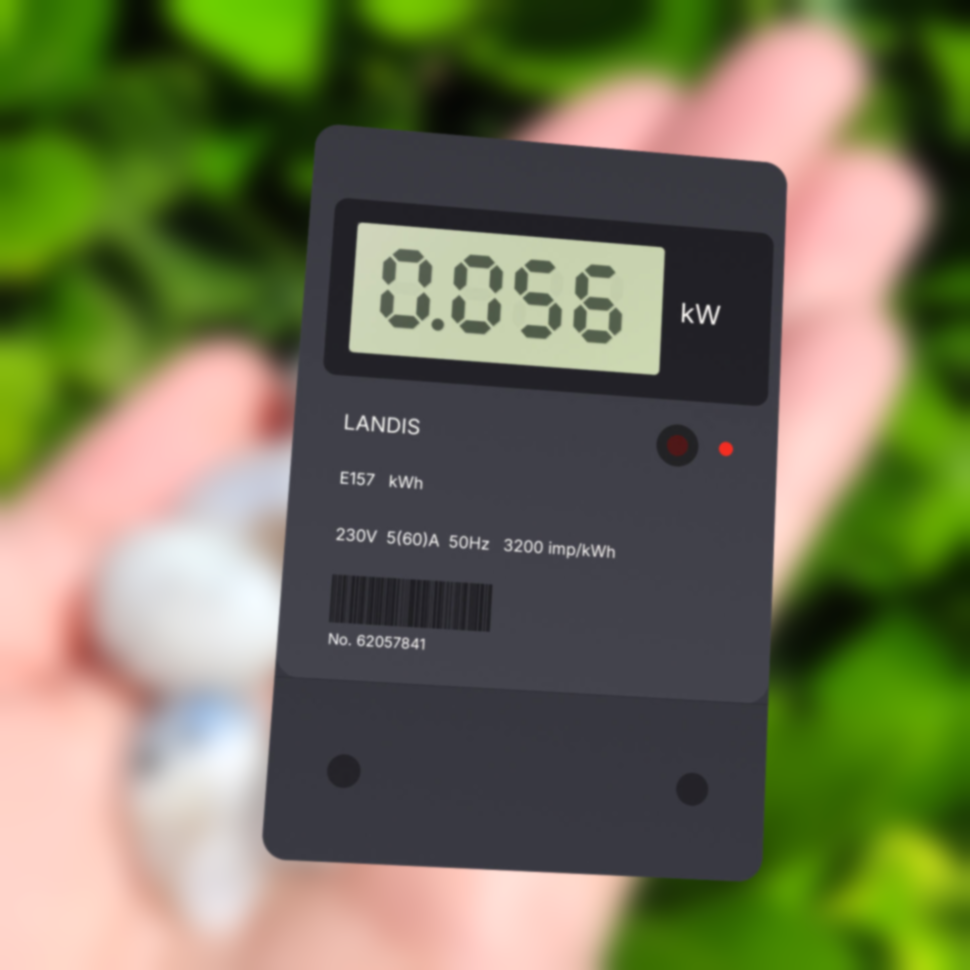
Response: 0.056 kW
